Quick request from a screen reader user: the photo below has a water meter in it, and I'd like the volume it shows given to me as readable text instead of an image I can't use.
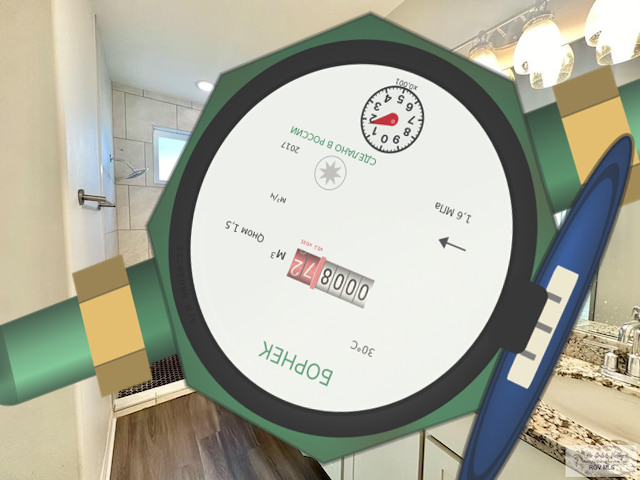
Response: 8.721 m³
